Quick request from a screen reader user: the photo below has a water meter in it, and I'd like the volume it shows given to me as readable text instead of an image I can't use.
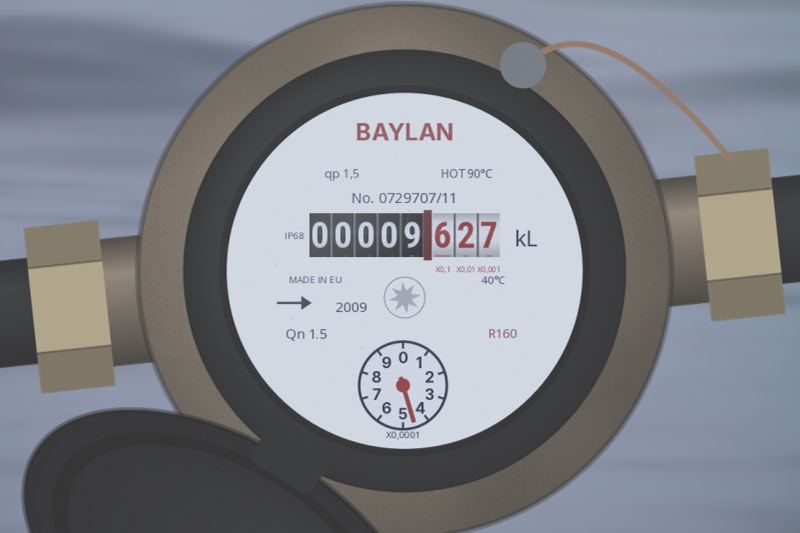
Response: 9.6274 kL
